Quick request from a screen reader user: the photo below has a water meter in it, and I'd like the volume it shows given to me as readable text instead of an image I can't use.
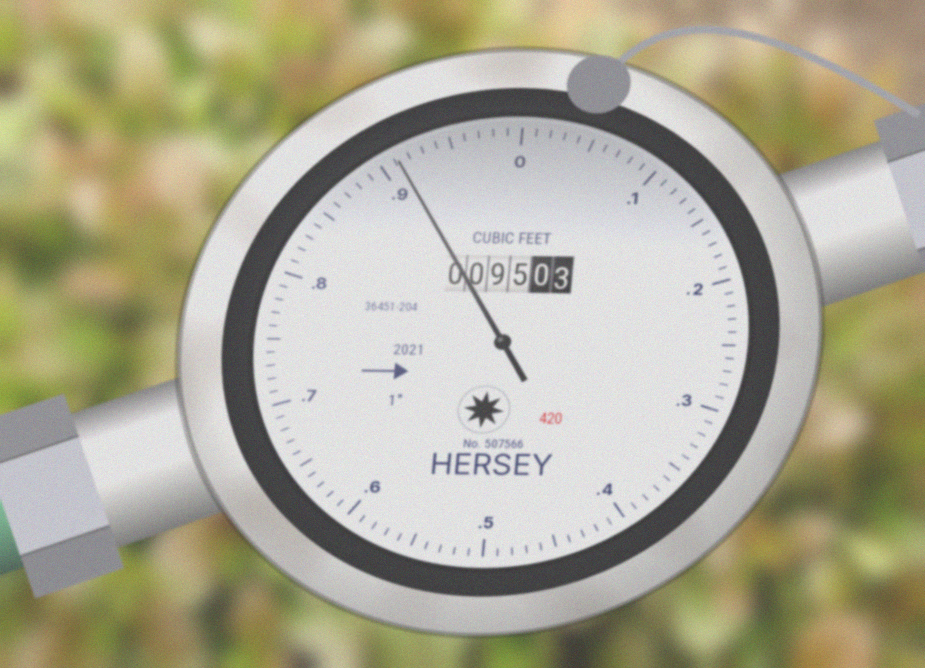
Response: 9502.91 ft³
